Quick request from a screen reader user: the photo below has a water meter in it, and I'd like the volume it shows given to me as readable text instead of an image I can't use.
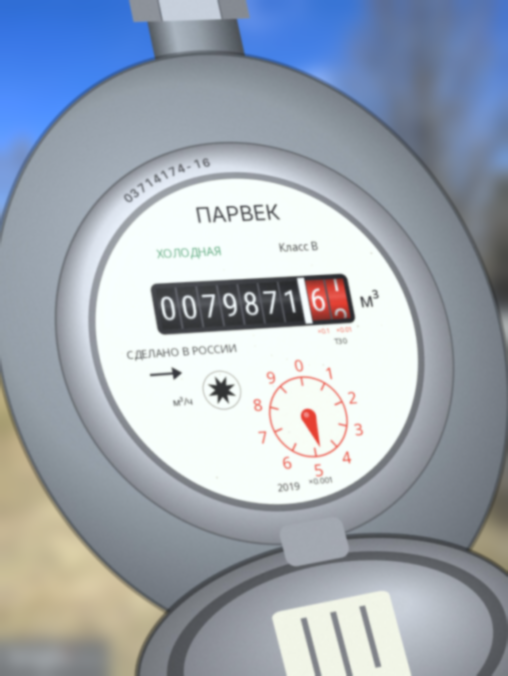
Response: 79871.614 m³
